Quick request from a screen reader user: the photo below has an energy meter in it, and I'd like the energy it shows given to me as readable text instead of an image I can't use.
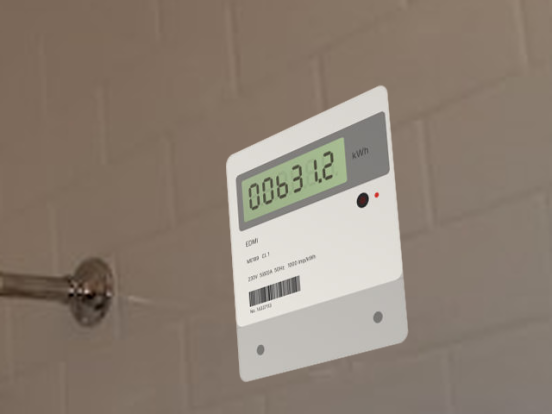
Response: 631.2 kWh
